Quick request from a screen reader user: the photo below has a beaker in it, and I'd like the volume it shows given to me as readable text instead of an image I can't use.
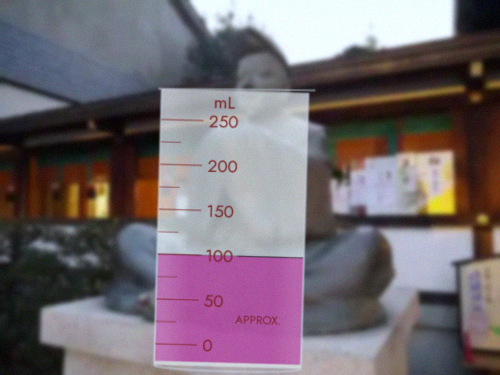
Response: 100 mL
